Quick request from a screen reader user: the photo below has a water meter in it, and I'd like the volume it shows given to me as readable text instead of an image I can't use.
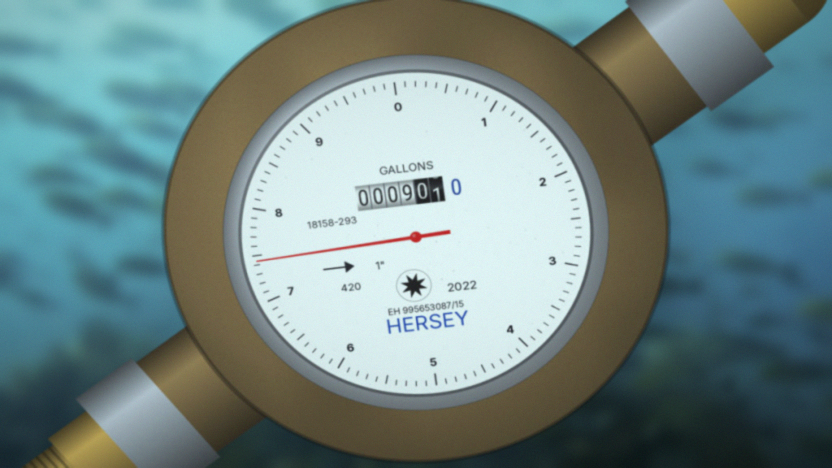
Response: 9007.4 gal
